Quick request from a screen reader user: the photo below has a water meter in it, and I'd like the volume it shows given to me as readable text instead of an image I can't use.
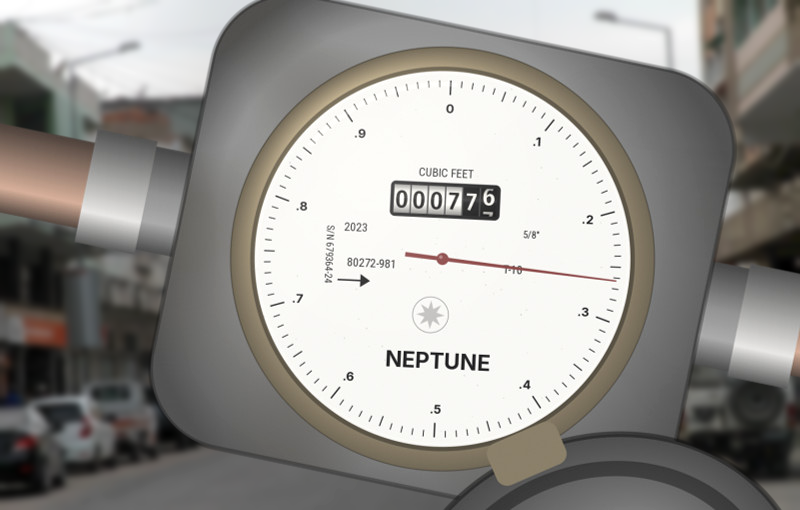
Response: 776.26 ft³
